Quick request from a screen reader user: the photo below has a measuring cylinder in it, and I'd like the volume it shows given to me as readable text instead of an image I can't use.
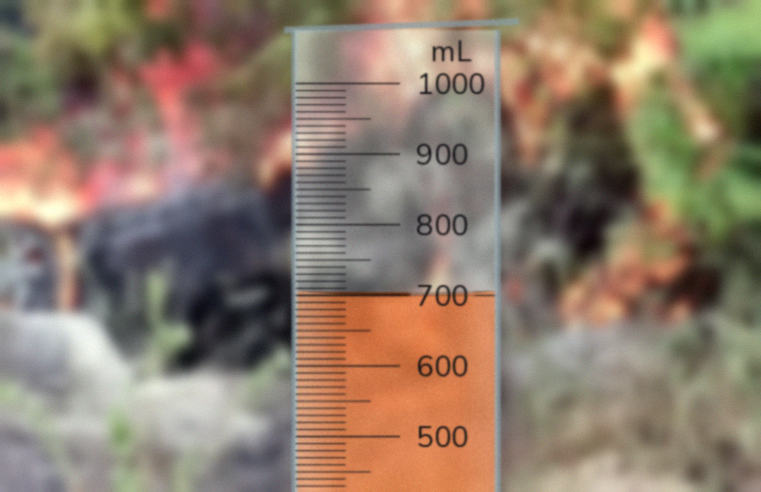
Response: 700 mL
